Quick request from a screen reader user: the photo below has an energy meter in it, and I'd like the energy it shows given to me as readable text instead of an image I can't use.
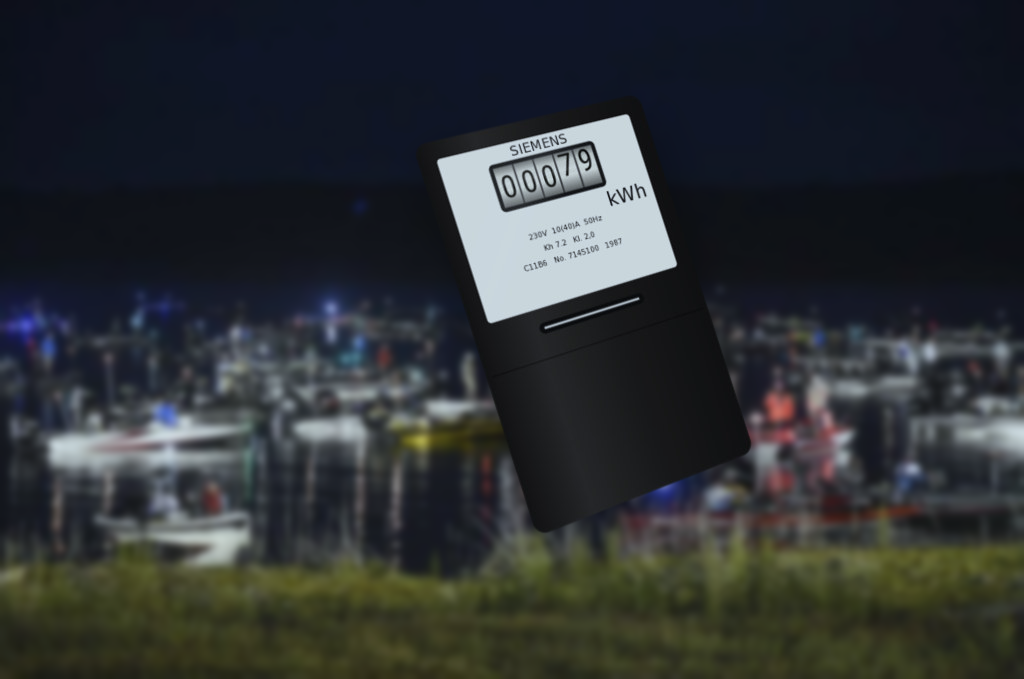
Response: 79 kWh
